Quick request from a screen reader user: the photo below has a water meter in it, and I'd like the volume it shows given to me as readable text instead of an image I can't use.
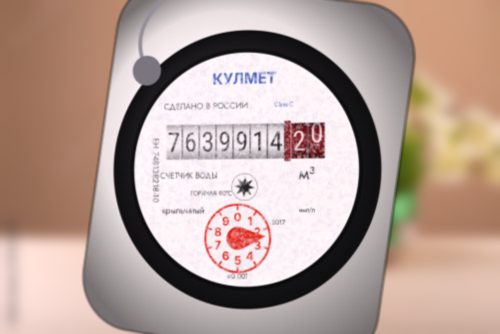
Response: 7639914.202 m³
